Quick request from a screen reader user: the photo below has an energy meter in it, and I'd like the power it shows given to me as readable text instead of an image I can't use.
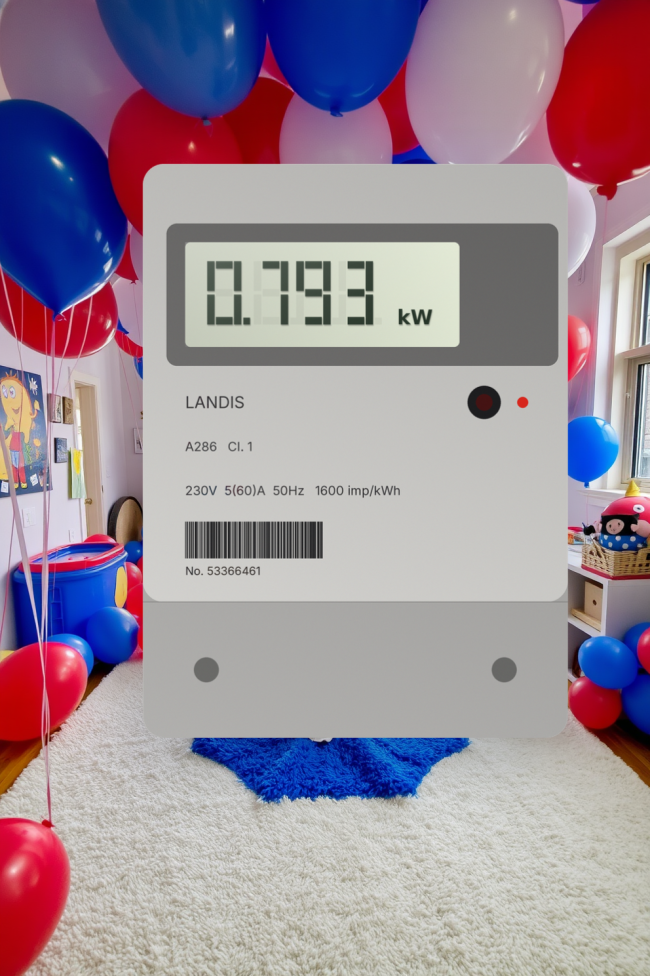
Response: 0.793 kW
